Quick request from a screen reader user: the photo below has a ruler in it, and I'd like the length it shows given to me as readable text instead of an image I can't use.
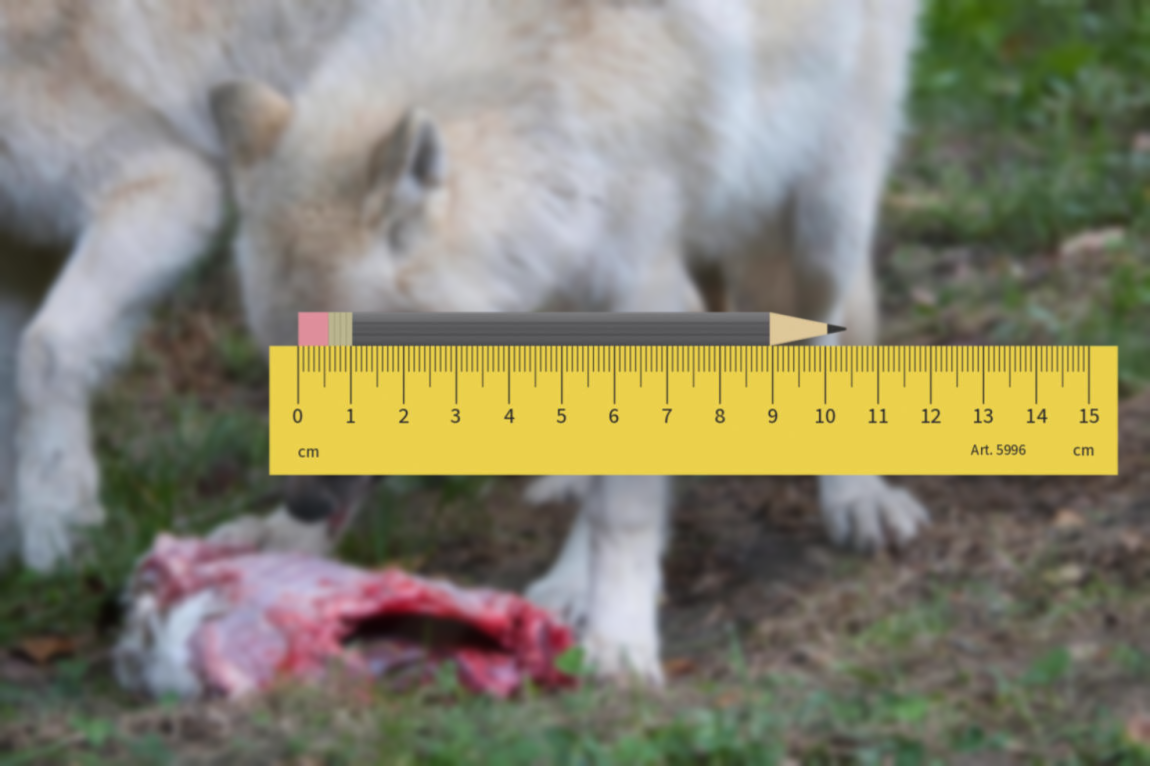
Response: 10.4 cm
